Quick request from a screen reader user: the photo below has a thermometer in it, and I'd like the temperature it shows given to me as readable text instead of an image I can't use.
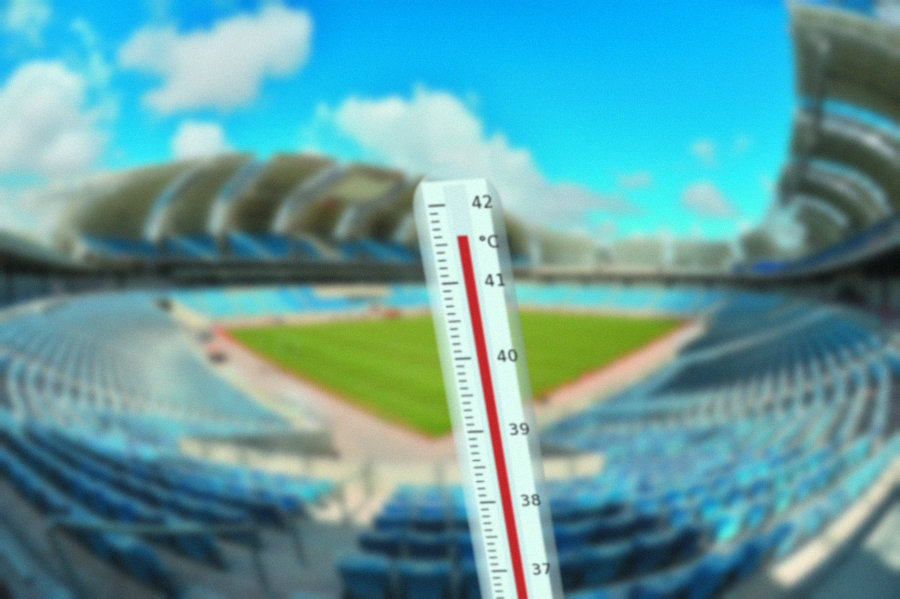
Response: 41.6 °C
